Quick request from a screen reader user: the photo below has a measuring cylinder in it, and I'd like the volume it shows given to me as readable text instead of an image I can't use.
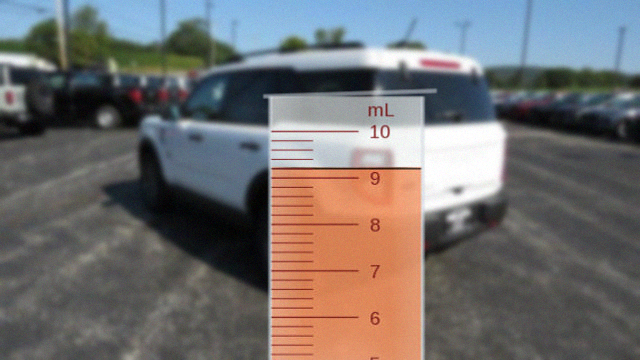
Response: 9.2 mL
